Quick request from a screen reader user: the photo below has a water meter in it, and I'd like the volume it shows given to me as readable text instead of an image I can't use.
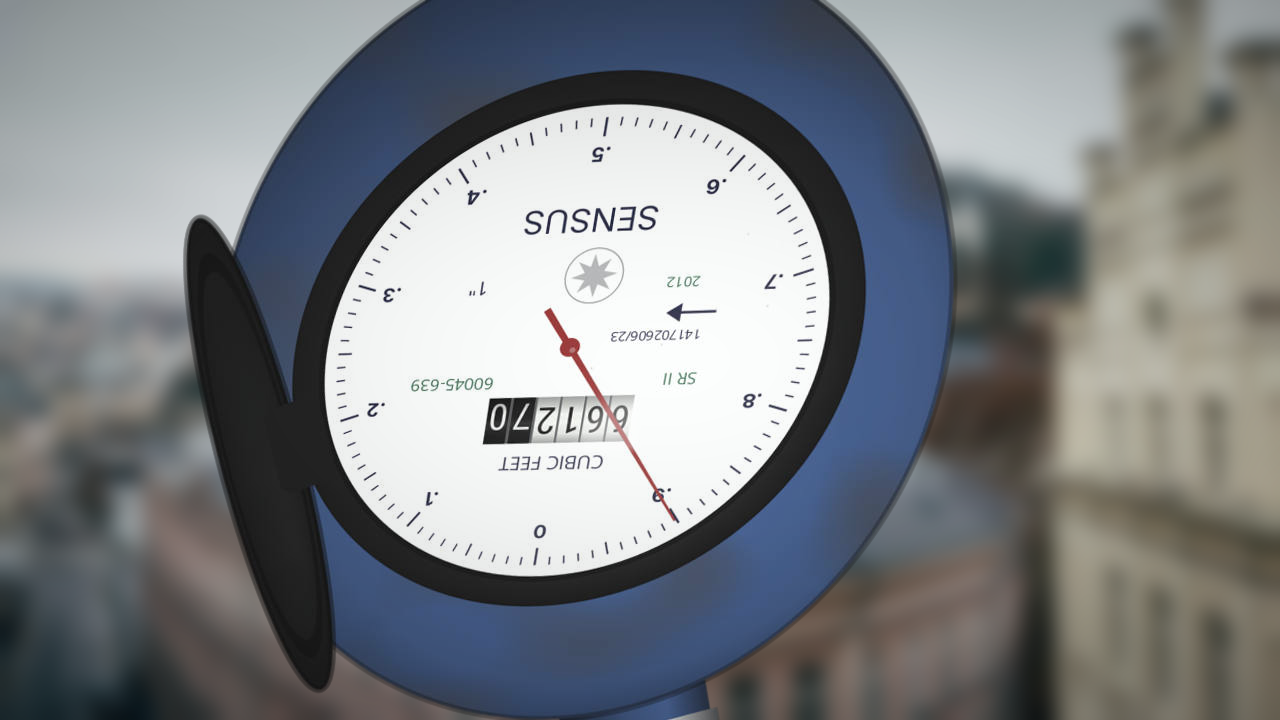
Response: 661269.90 ft³
